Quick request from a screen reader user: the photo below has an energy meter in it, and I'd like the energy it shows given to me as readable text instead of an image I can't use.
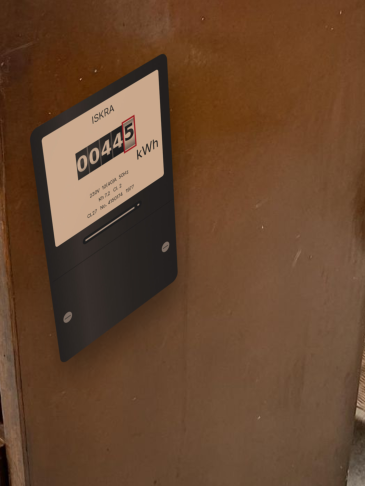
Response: 44.5 kWh
